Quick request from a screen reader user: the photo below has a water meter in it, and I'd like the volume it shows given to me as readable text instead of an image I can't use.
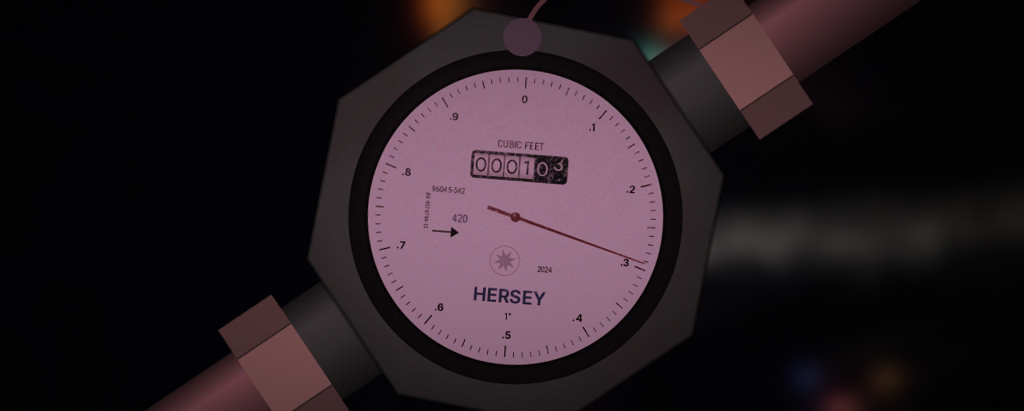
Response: 103.29 ft³
